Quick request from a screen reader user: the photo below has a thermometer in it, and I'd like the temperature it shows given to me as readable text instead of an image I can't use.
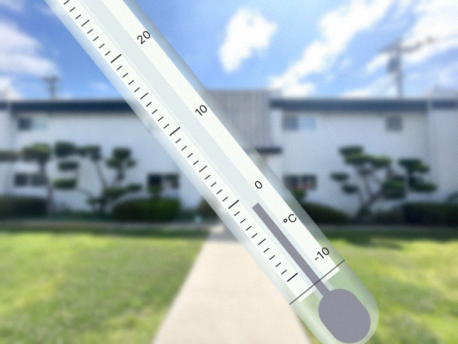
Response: -1.5 °C
